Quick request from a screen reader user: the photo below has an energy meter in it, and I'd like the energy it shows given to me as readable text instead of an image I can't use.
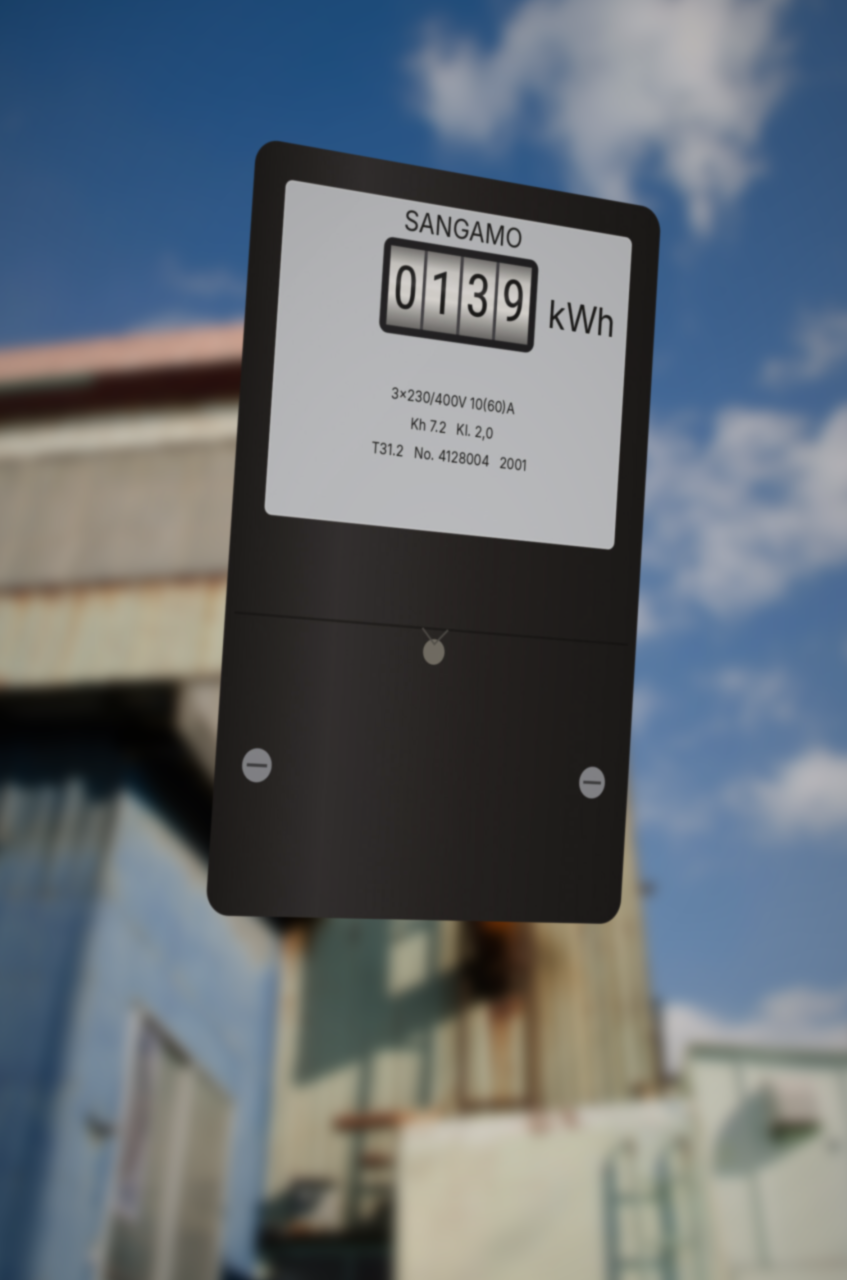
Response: 139 kWh
